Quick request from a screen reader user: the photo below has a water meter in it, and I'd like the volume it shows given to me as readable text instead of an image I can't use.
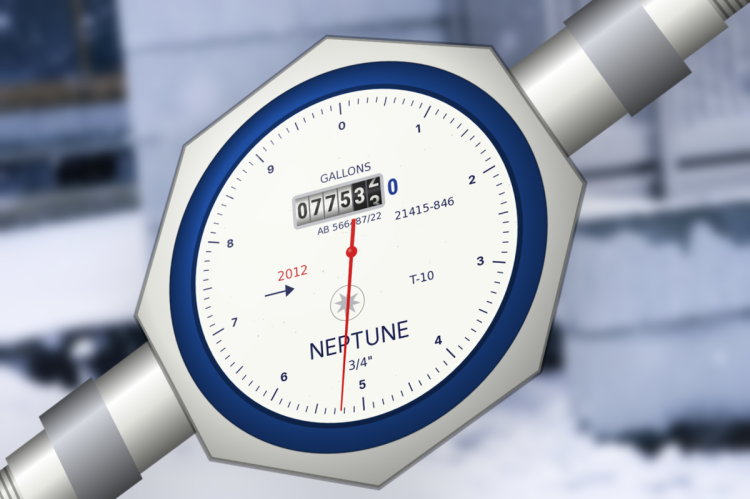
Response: 775325.2 gal
